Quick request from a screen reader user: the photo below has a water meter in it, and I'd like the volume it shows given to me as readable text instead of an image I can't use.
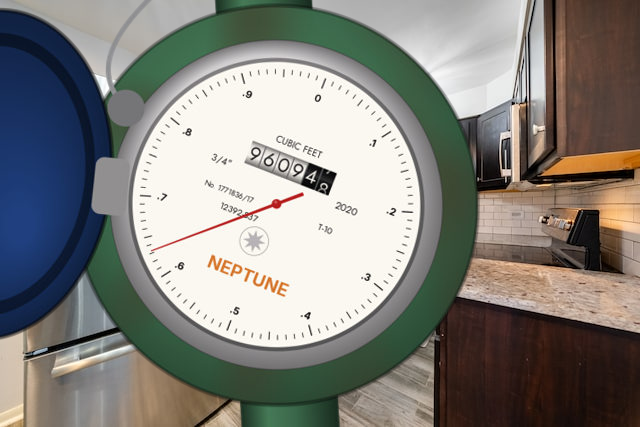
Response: 960947.63 ft³
